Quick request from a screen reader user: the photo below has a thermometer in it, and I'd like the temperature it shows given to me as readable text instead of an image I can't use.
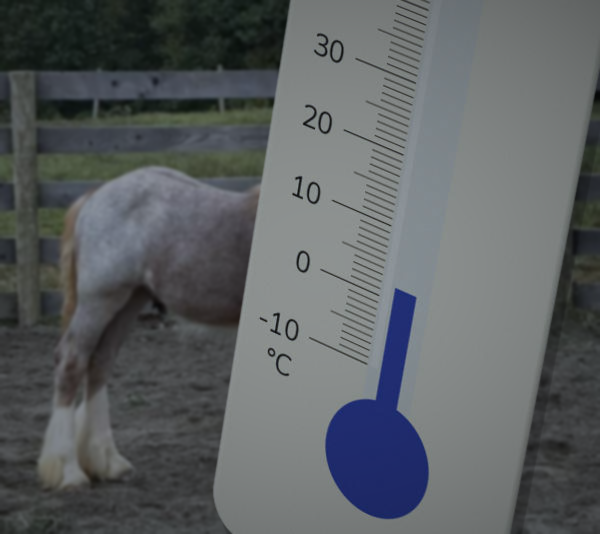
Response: 2 °C
